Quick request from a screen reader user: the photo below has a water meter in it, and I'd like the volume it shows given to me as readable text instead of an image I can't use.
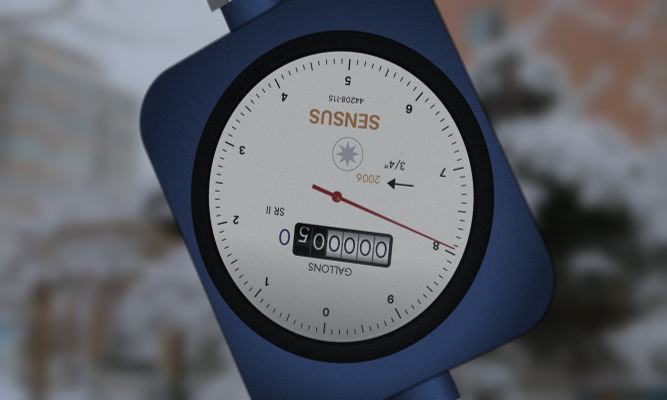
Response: 47.9 gal
